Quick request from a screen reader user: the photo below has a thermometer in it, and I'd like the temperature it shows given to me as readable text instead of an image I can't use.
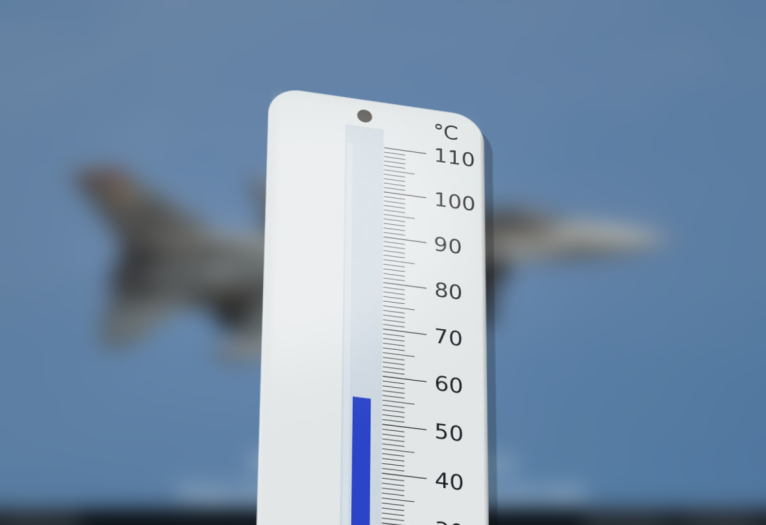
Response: 55 °C
